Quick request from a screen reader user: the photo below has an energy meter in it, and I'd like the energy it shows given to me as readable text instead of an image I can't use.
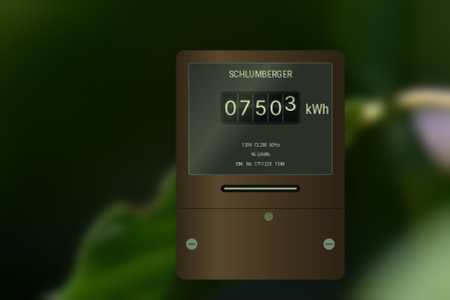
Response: 7503 kWh
